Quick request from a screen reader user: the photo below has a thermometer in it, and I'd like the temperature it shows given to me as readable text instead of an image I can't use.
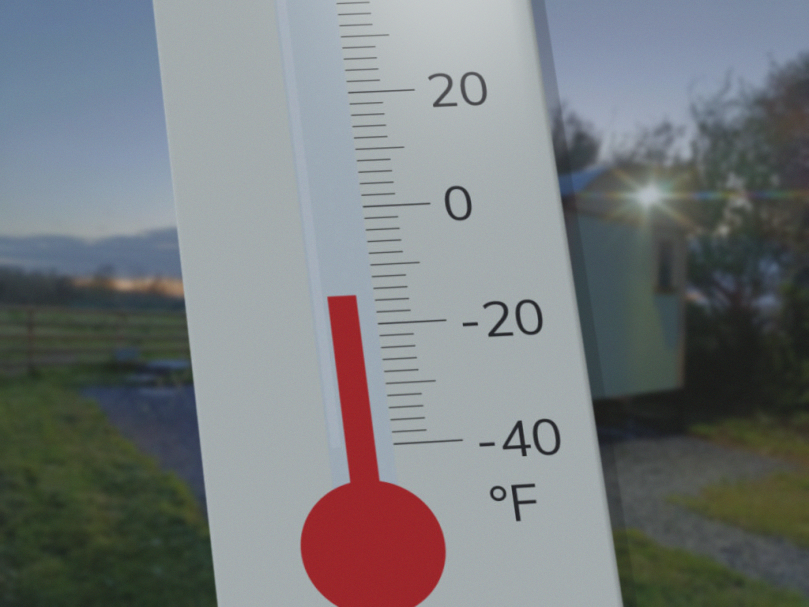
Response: -15 °F
